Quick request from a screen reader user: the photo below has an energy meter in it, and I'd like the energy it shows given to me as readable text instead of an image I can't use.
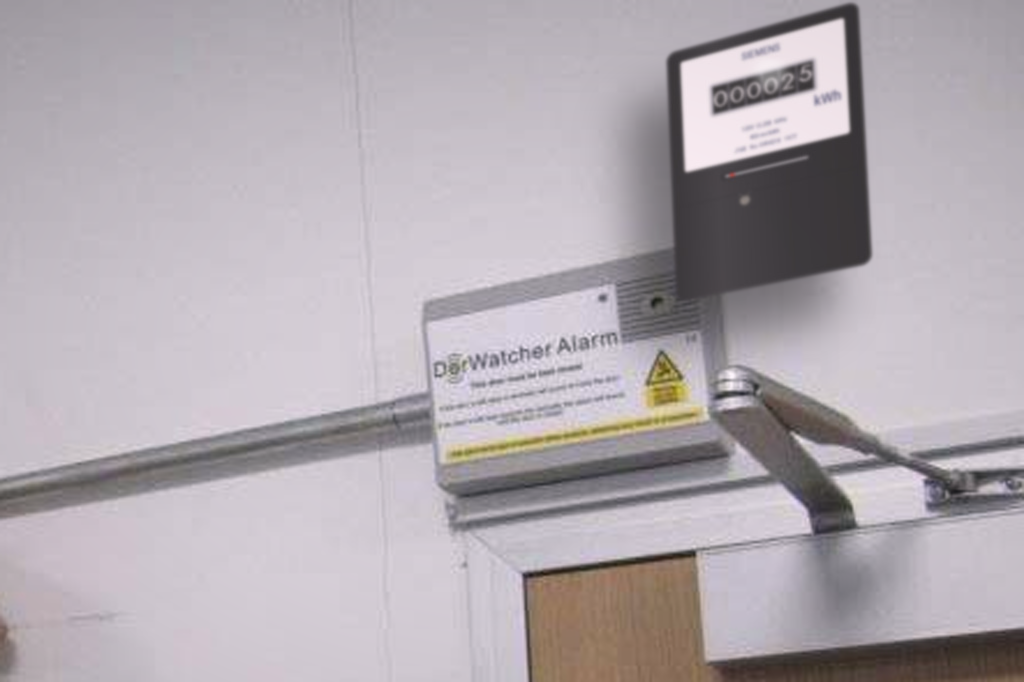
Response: 25 kWh
